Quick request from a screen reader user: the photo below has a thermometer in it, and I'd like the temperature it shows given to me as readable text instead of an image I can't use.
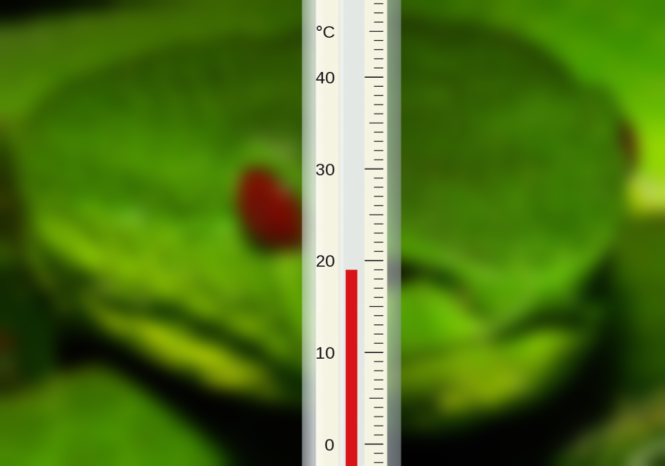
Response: 19 °C
